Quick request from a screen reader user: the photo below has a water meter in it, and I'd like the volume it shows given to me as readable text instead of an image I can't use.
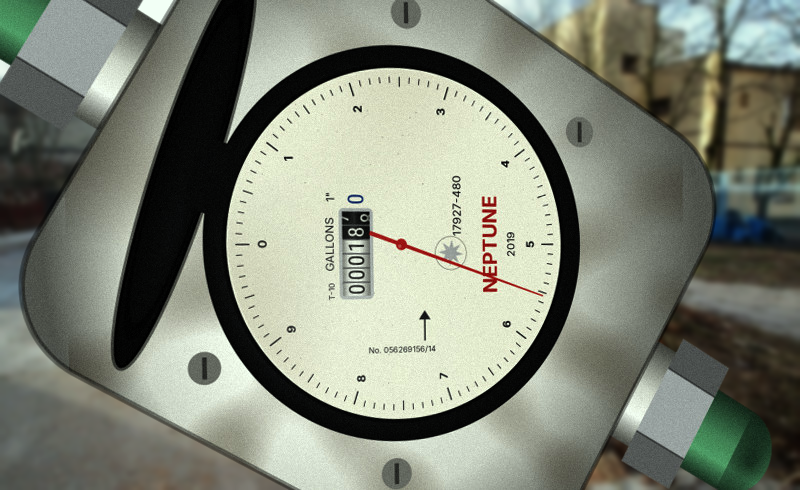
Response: 1875.5 gal
